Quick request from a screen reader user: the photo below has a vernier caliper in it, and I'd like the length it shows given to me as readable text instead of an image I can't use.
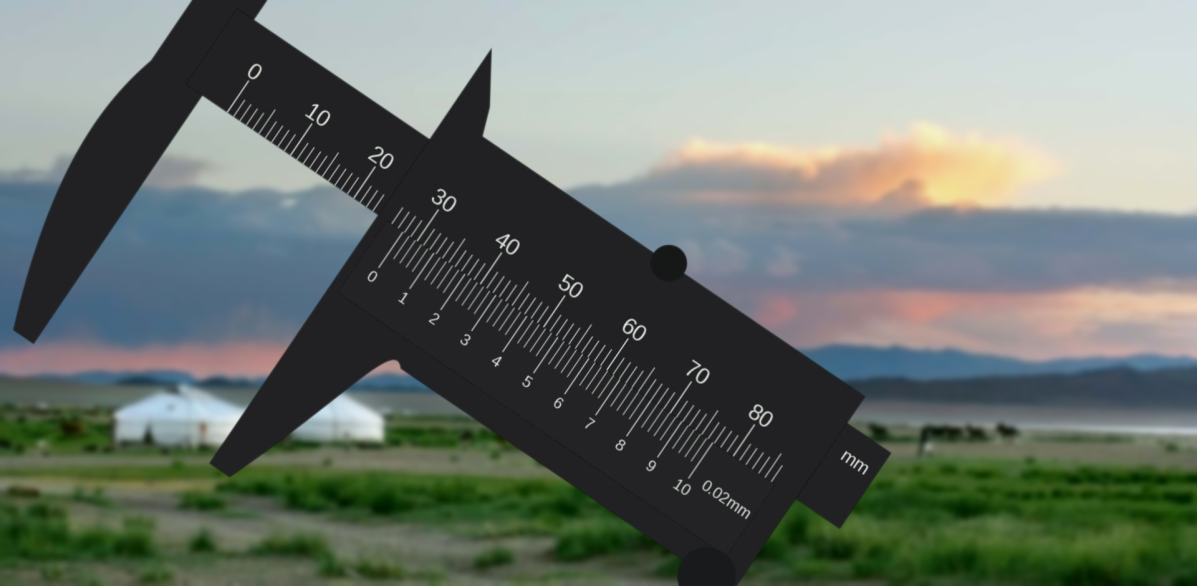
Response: 27.8 mm
